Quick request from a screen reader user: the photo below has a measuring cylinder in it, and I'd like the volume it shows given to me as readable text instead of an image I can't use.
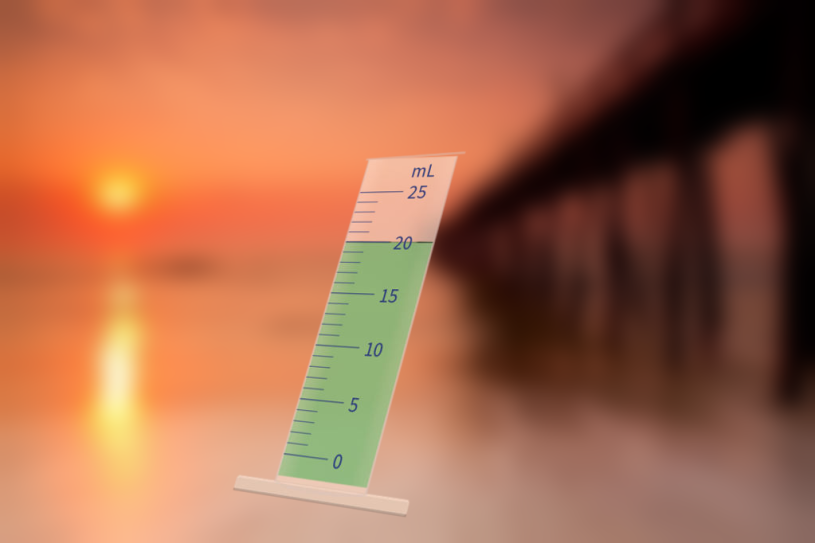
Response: 20 mL
